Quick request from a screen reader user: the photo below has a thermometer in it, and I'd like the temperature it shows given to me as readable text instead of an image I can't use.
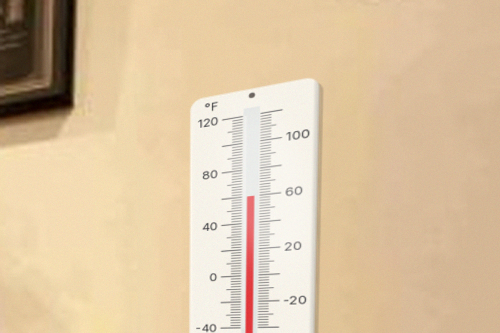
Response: 60 °F
